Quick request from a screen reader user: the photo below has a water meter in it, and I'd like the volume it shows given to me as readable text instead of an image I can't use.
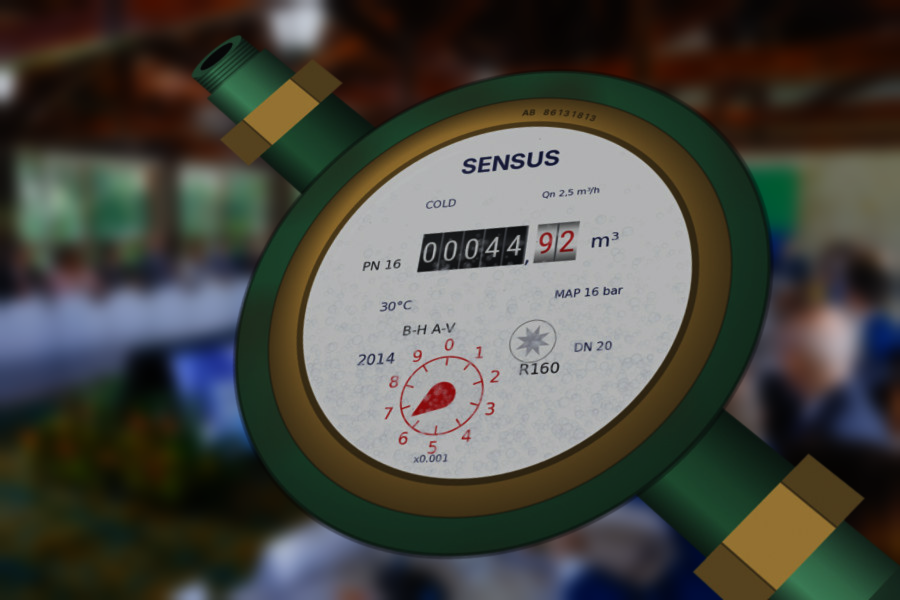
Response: 44.926 m³
